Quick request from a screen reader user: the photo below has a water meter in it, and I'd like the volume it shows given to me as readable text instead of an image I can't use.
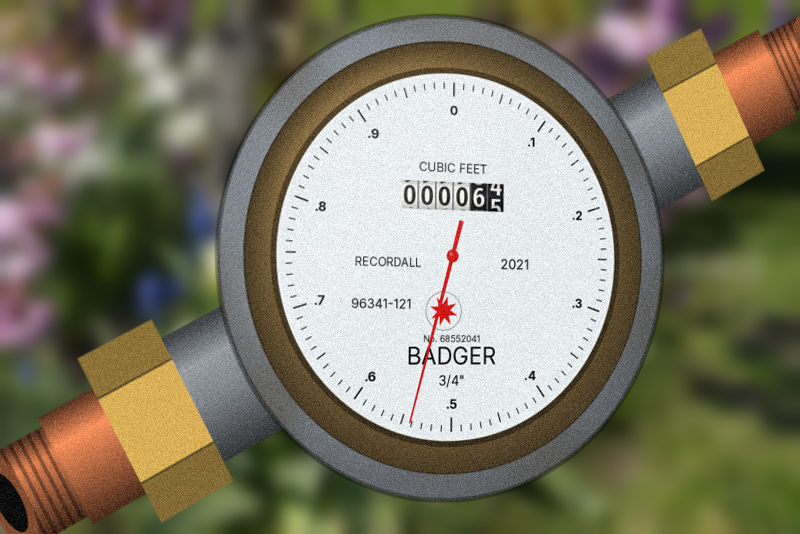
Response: 64.54 ft³
